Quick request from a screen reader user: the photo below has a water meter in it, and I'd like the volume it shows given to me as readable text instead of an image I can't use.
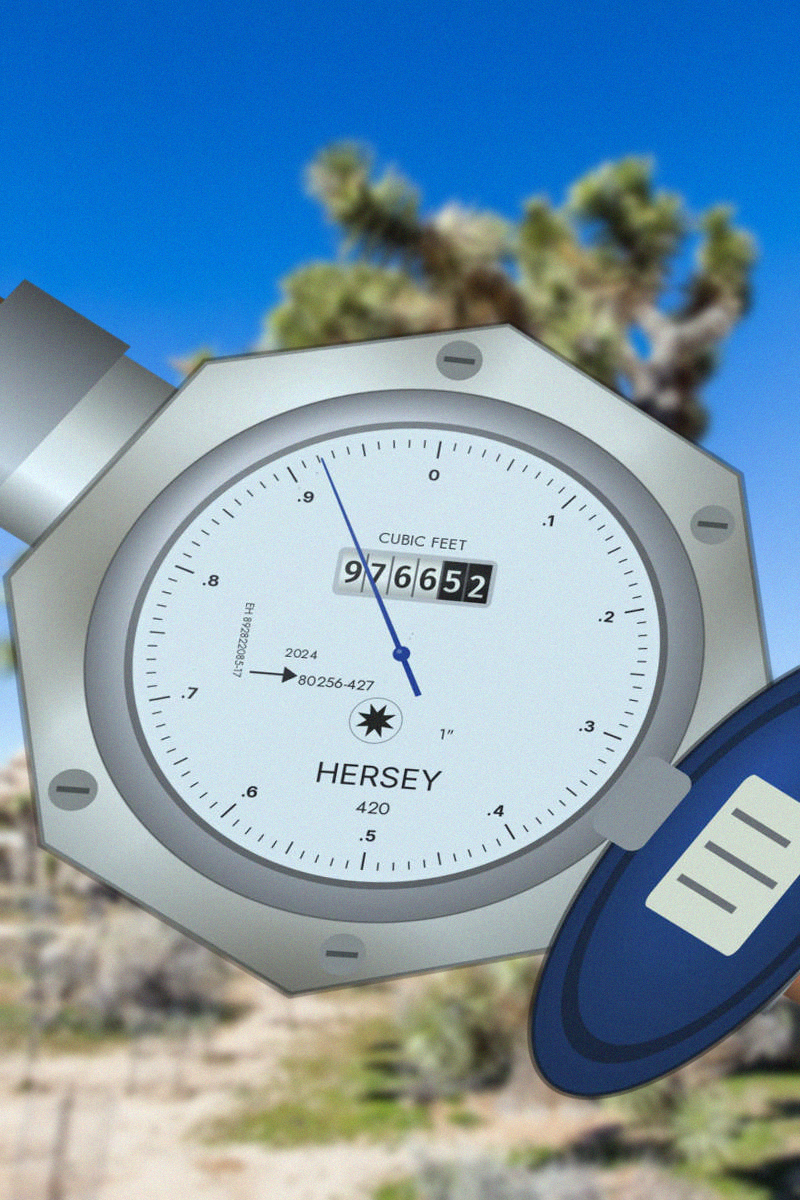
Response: 976651.92 ft³
